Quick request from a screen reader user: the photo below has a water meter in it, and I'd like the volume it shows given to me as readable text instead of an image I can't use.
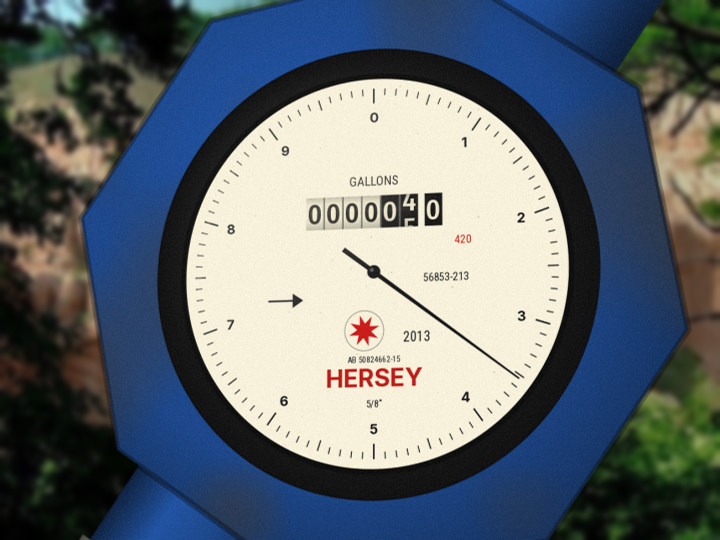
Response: 43.5 gal
